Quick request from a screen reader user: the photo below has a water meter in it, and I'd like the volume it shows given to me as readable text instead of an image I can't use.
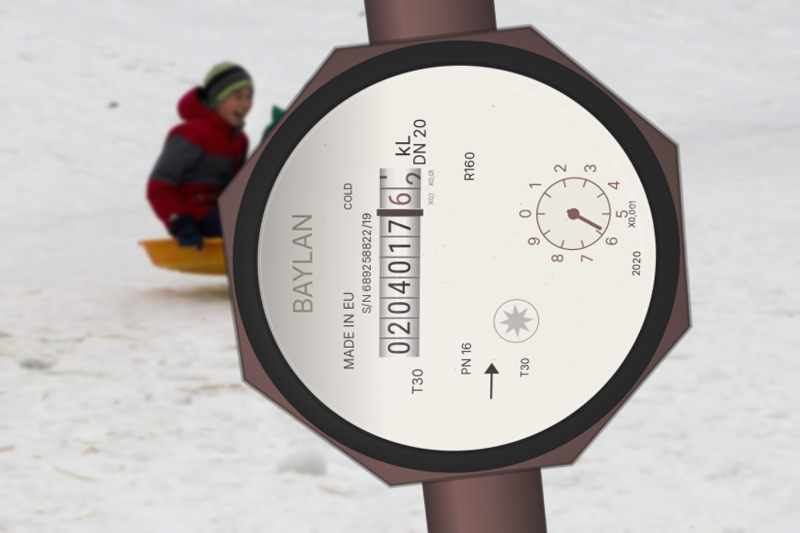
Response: 204017.615 kL
